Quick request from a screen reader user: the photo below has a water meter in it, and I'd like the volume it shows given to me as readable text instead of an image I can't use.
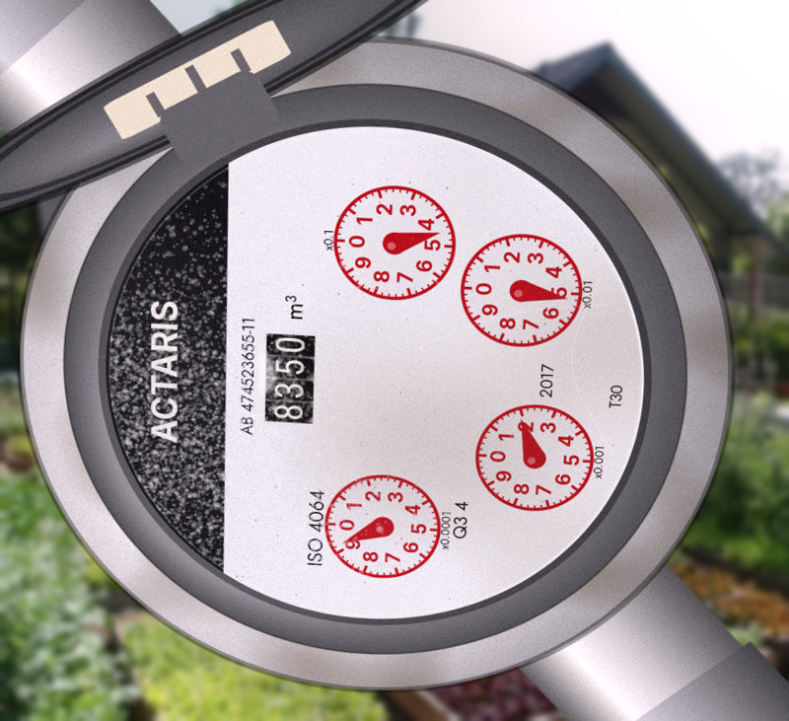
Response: 8350.4519 m³
